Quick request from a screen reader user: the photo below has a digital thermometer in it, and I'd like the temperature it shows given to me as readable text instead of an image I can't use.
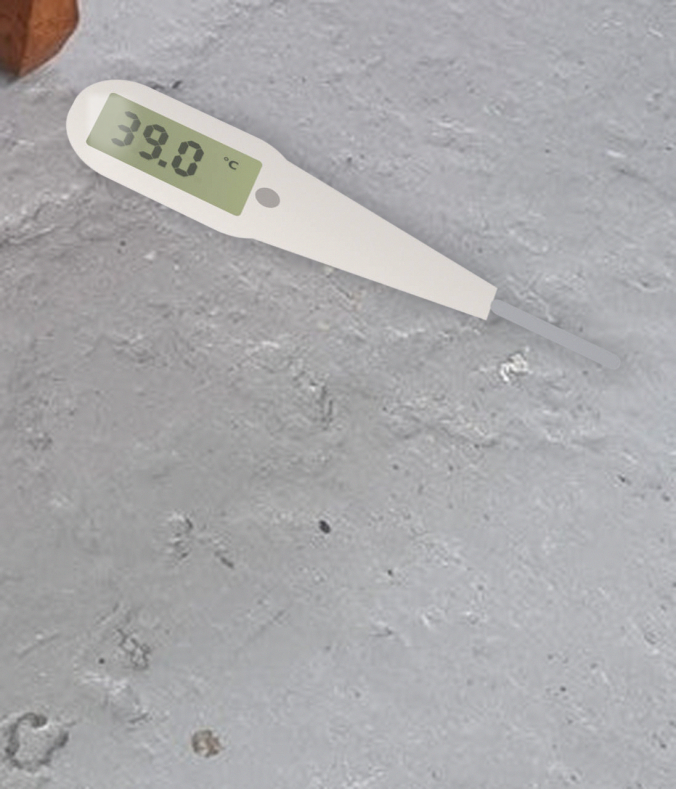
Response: 39.0 °C
